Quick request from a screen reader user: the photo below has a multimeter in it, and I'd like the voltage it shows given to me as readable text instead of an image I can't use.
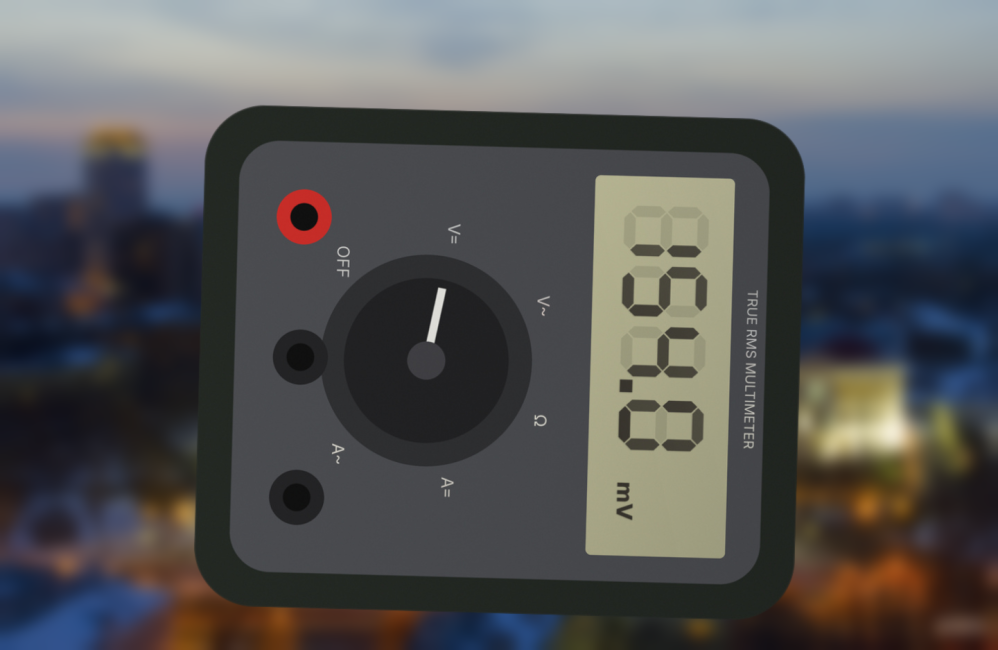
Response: 154.0 mV
